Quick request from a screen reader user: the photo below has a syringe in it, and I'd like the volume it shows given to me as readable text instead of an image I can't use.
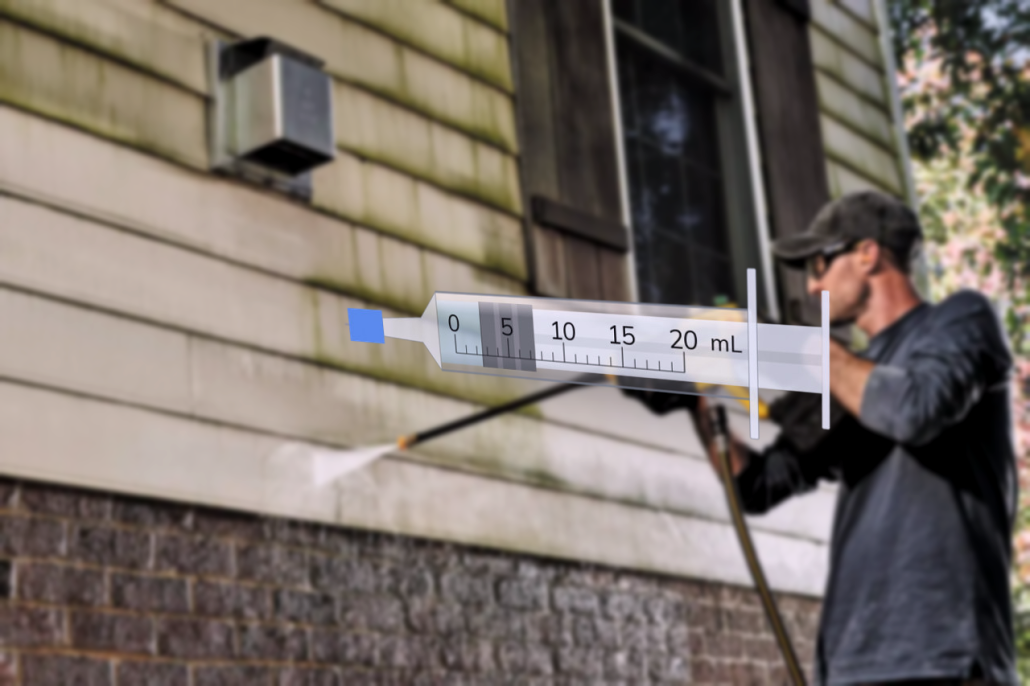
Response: 2.5 mL
